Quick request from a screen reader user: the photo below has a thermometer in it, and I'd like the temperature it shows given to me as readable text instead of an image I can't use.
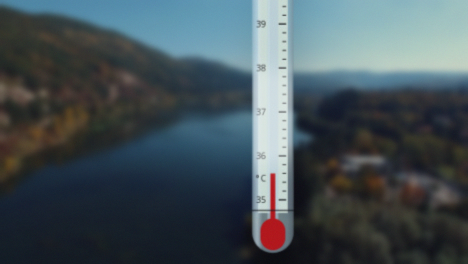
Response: 35.6 °C
